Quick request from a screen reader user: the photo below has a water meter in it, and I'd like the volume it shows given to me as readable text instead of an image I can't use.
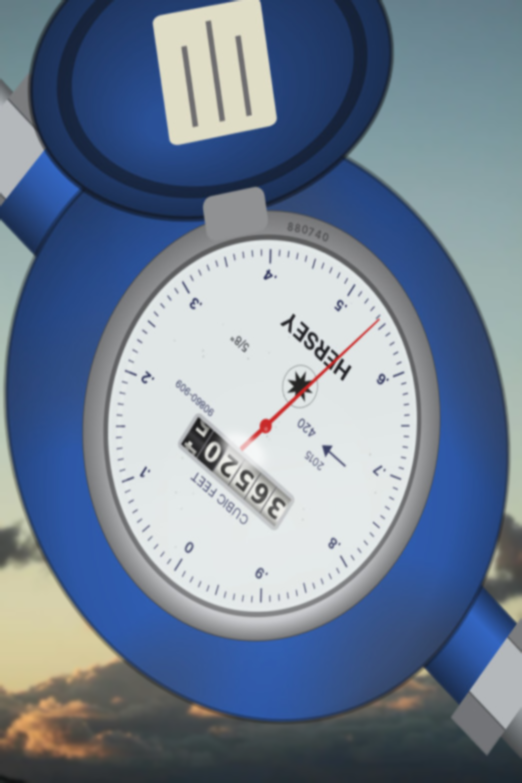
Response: 365204.54 ft³
